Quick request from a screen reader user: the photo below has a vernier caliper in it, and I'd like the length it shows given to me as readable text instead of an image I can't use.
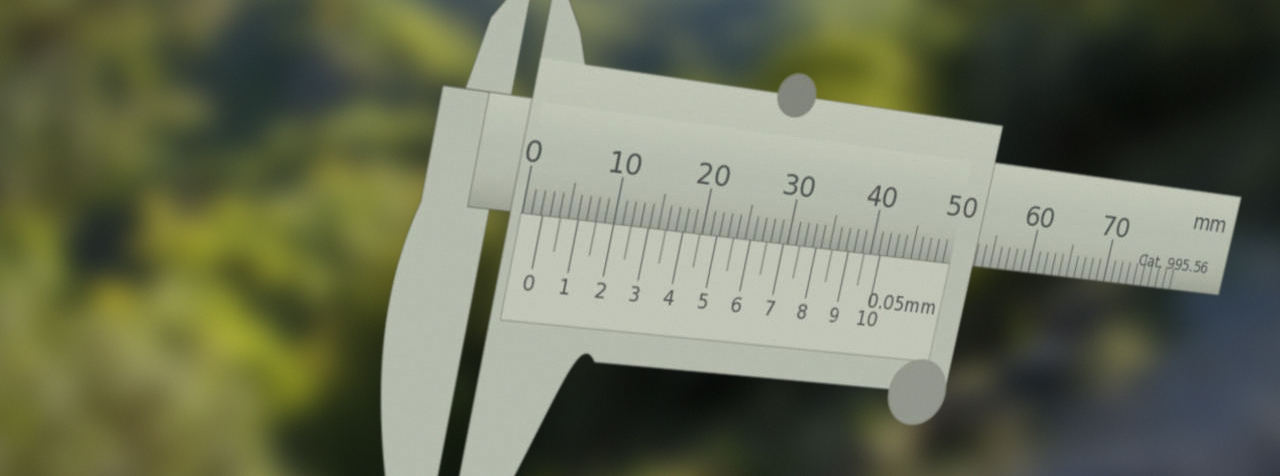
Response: 2.2 mm
